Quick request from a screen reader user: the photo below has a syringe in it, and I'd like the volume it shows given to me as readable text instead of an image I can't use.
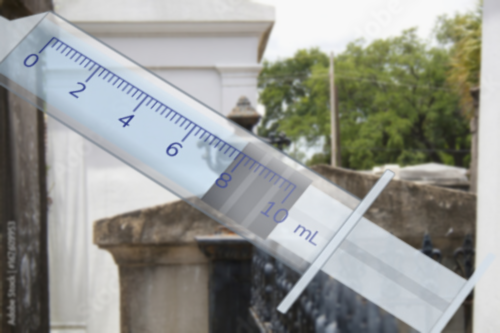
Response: 7.8 mL
